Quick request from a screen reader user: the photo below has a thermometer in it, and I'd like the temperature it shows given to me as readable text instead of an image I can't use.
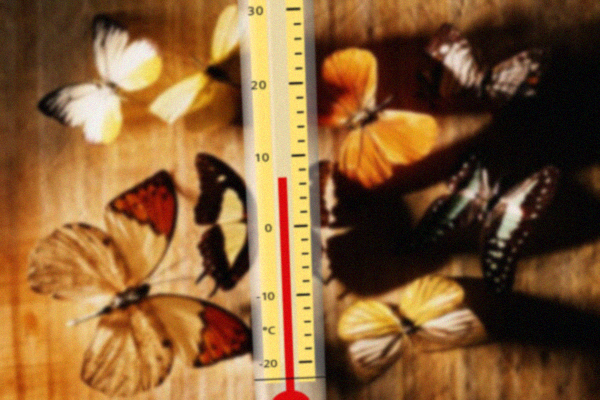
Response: 7 °C
